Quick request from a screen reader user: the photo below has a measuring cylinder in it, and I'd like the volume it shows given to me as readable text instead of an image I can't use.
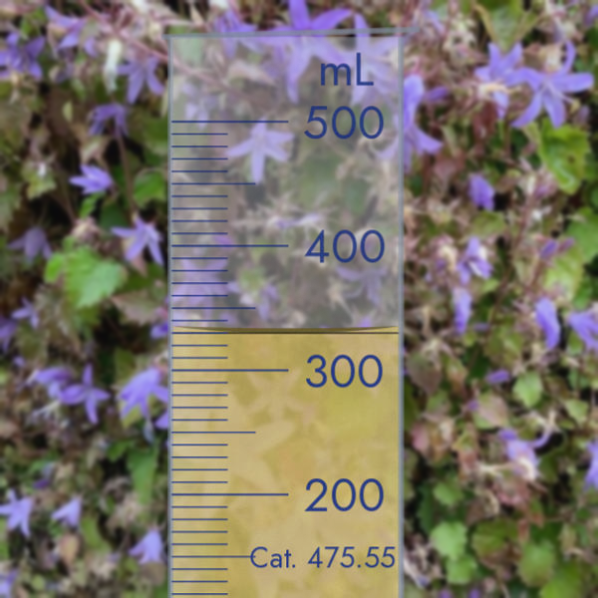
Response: 330 mL
